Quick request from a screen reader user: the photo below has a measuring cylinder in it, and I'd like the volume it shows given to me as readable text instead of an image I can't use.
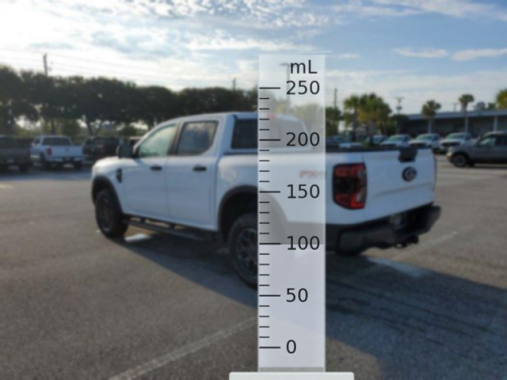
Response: 100 mL
